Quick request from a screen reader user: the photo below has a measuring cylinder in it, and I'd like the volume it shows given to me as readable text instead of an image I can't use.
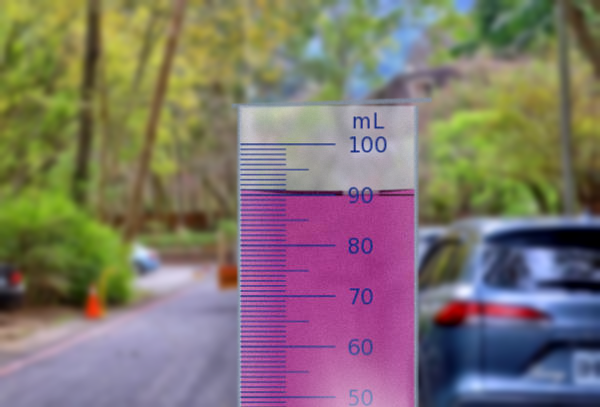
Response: 90 mL
